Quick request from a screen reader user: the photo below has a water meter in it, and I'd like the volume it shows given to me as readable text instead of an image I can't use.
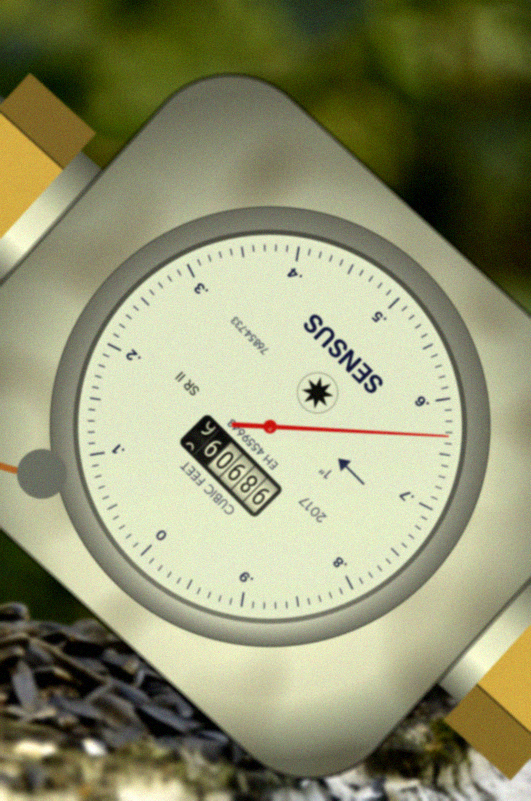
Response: 989095.63 ft³
